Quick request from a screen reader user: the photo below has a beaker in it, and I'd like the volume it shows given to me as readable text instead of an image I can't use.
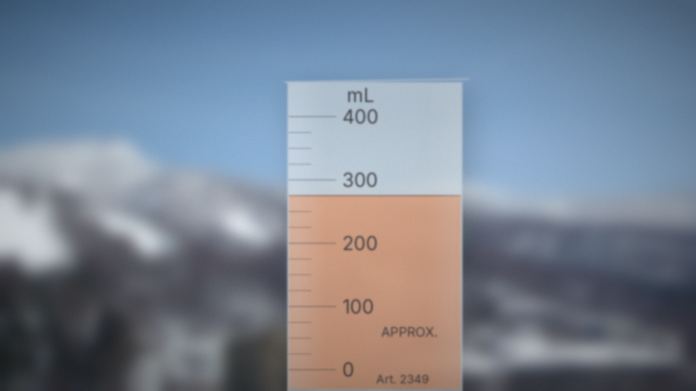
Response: 275 mL
